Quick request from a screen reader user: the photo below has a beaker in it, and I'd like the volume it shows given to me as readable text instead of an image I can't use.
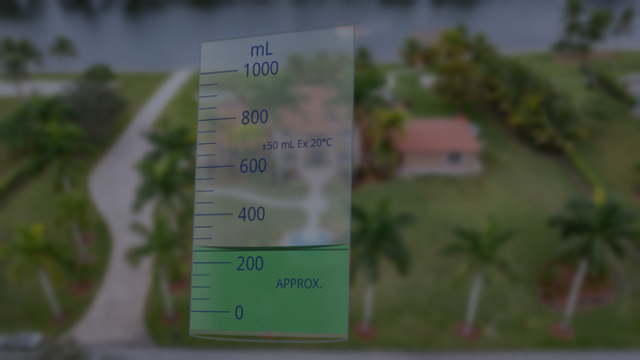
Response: 250 mL
